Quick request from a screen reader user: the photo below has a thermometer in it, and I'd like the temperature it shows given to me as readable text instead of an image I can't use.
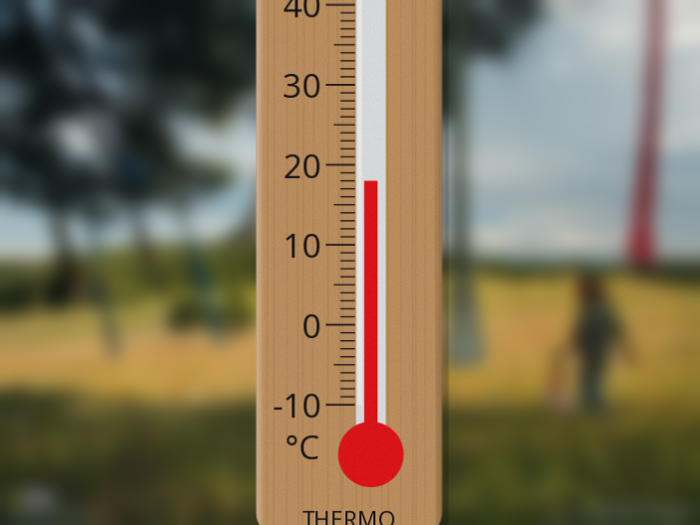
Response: 18 °C
